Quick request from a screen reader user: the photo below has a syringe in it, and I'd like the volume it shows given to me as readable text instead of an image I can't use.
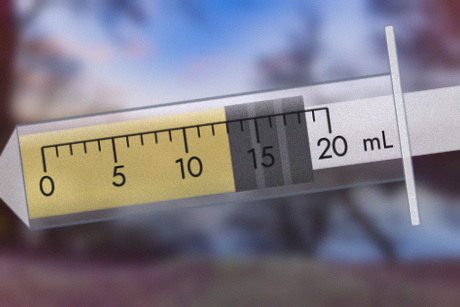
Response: 13 mL
